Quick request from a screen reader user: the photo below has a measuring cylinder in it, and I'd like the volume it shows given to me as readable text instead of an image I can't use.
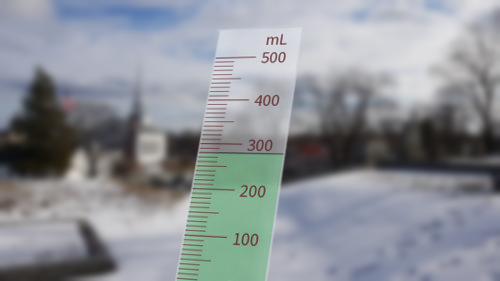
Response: 280 mL
